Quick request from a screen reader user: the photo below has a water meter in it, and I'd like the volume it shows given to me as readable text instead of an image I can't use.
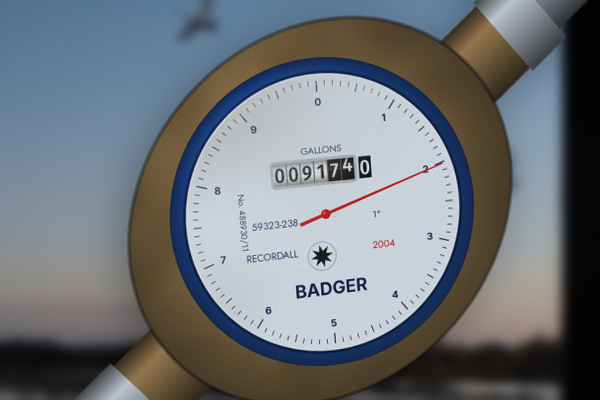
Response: 91742.0 gal
